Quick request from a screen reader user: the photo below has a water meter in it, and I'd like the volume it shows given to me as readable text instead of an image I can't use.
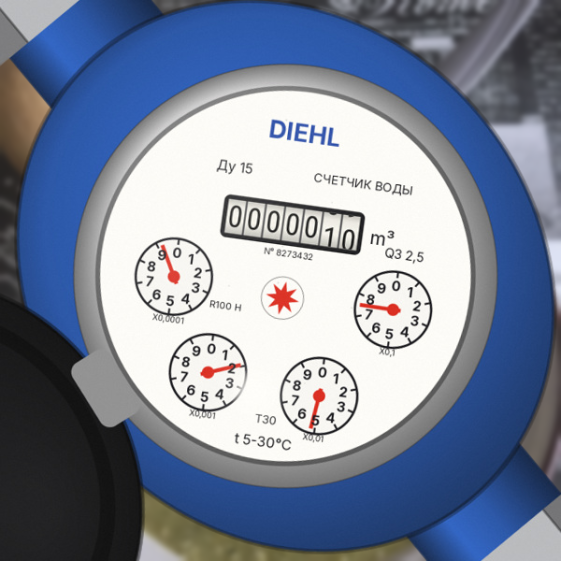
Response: 9.7519 m³
